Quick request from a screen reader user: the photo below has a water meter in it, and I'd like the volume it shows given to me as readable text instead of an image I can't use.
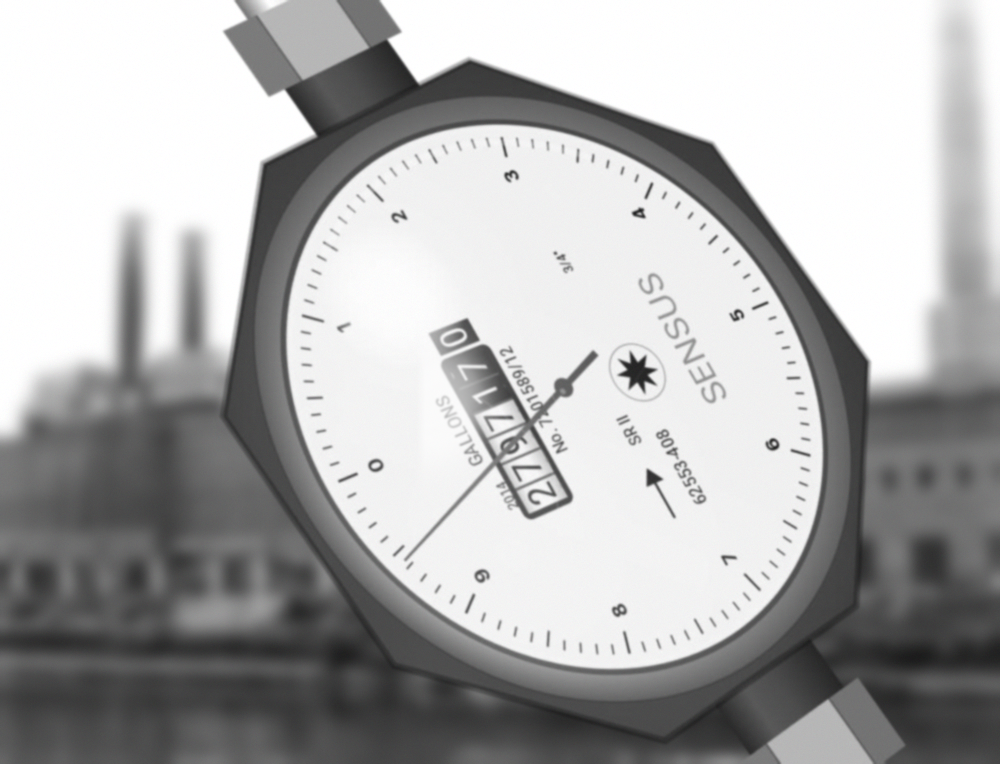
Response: 2797169.4 gal
